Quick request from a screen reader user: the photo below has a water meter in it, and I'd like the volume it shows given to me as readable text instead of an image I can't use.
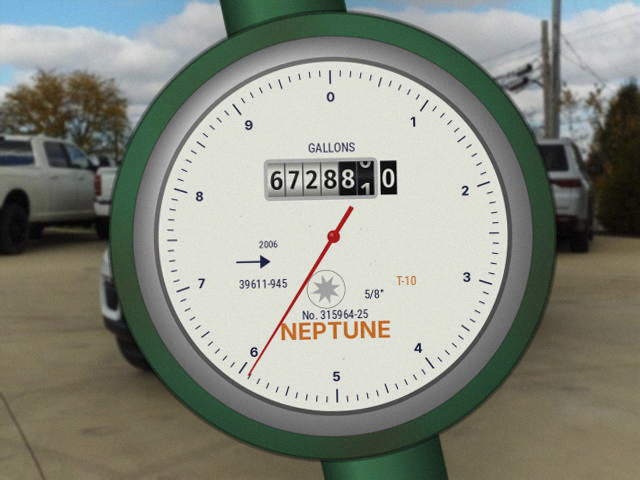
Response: 6728805.9 gal
